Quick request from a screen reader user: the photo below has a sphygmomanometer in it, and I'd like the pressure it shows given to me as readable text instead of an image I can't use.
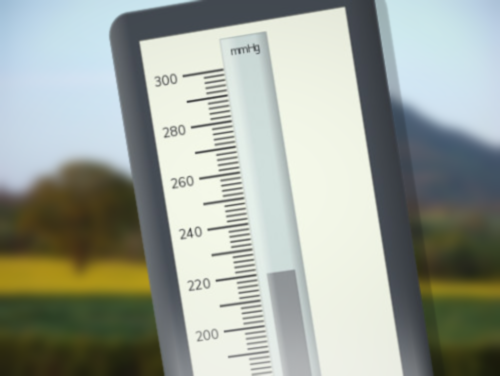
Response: 220 mmHg
